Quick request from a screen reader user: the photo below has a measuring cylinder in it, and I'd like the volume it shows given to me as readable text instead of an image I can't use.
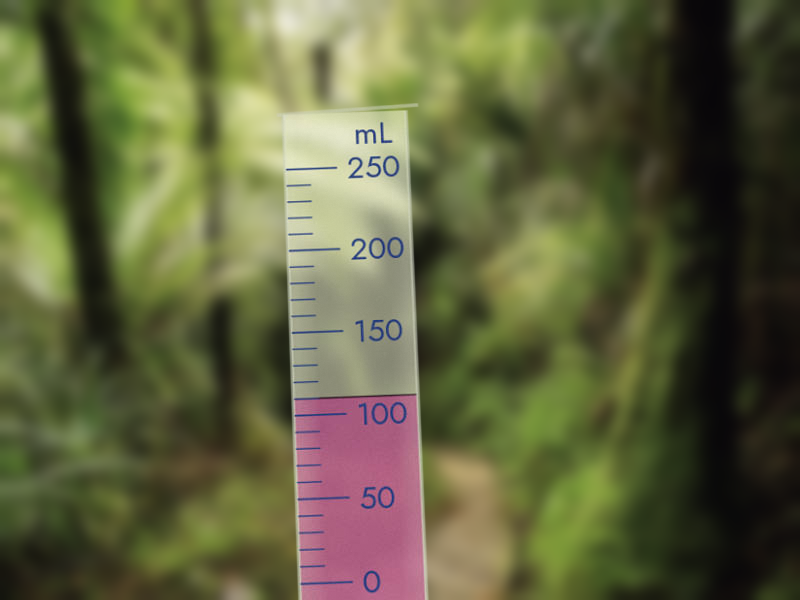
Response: 110 mL
